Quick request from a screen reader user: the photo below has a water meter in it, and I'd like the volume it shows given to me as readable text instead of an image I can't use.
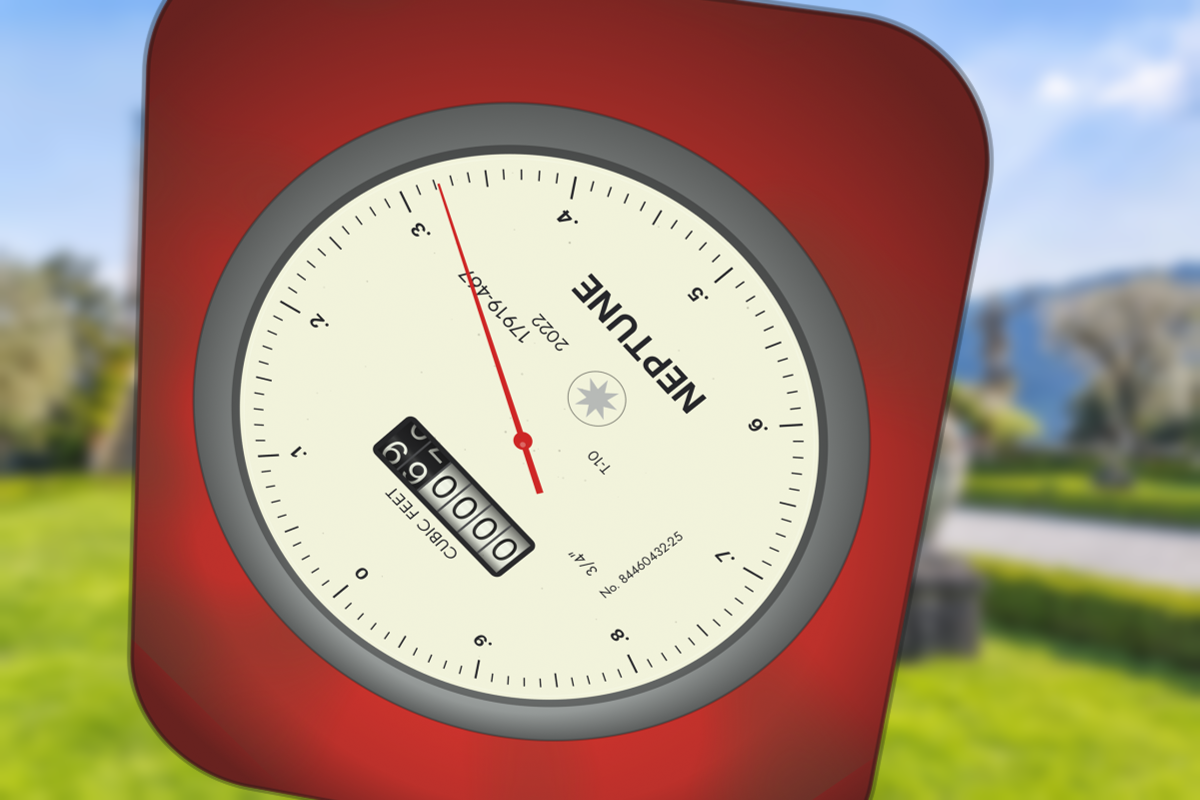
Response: 69.32 ft³
